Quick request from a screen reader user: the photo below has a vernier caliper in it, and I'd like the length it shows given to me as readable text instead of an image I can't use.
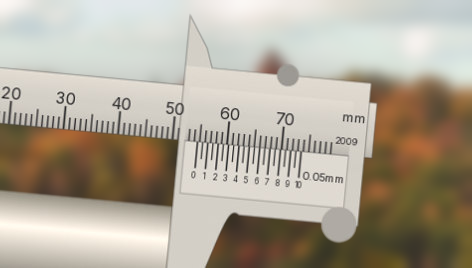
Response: 54.6 mm
